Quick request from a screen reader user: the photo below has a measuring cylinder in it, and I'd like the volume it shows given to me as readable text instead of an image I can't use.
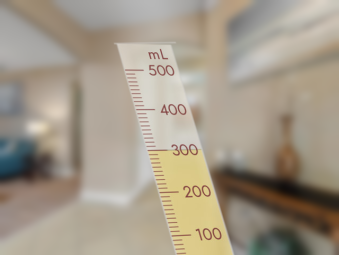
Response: 300 mL
